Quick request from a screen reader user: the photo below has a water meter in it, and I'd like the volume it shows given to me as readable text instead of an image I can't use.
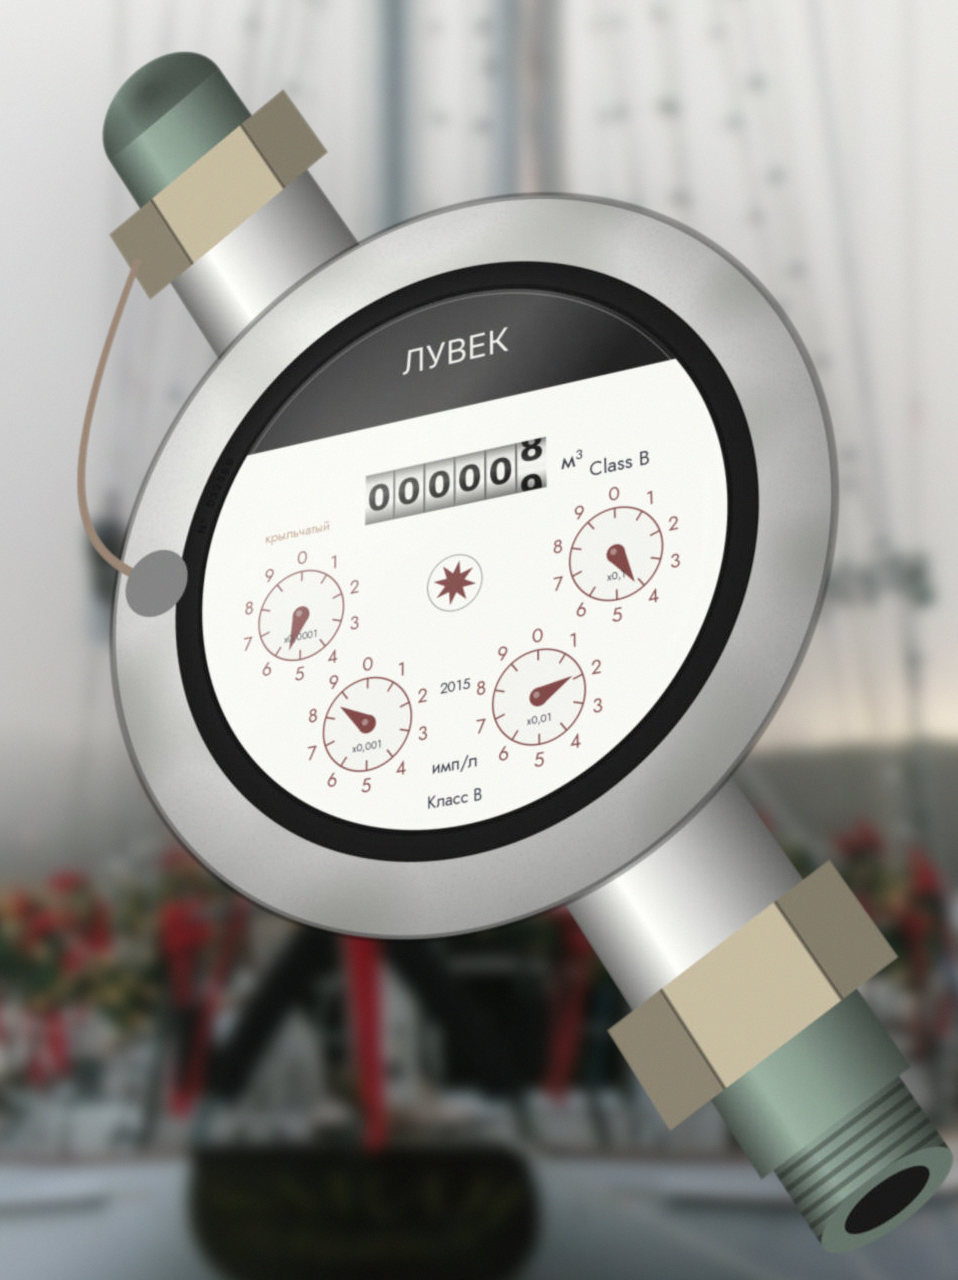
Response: 8.4185 m³
